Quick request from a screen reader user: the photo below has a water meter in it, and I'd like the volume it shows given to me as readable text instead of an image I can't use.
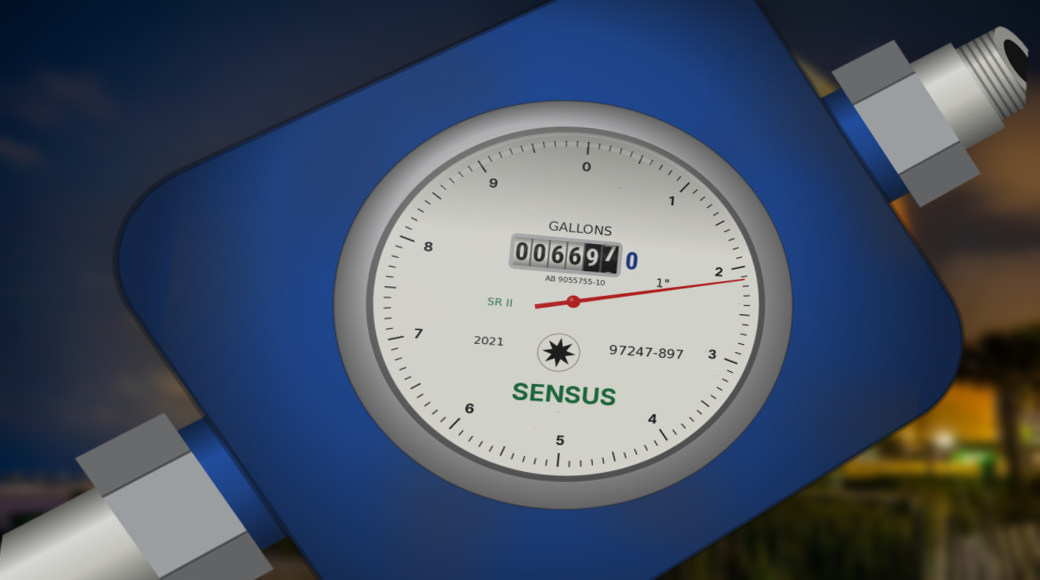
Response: 66972.1 gal
